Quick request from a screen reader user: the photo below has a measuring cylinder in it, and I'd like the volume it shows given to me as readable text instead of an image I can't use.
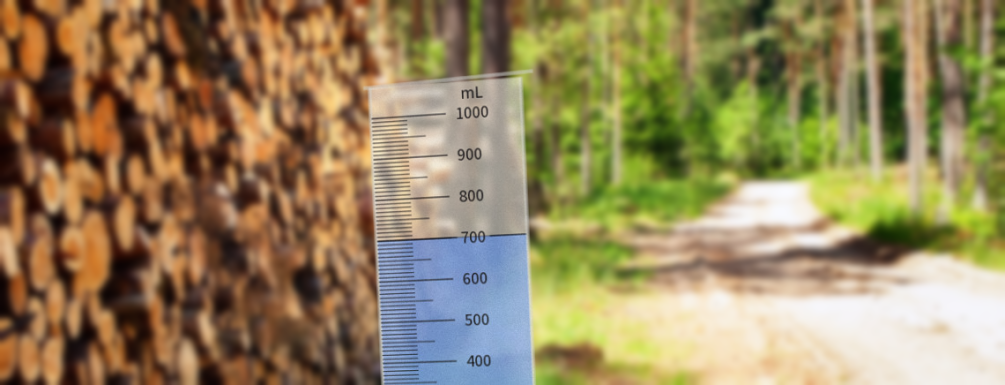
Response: 700 mL
